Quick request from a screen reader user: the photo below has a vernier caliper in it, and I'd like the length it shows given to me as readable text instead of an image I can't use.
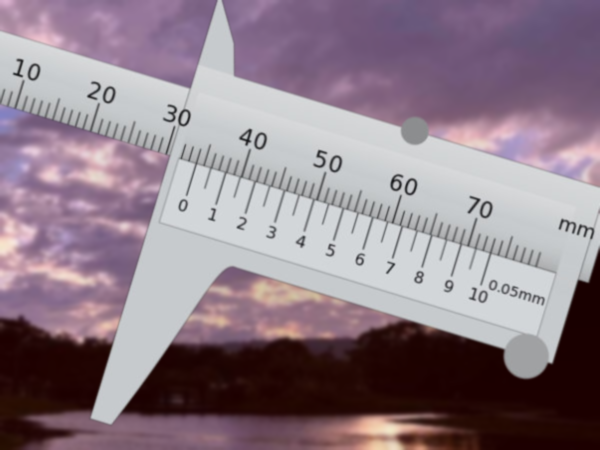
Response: 34.0 mm
